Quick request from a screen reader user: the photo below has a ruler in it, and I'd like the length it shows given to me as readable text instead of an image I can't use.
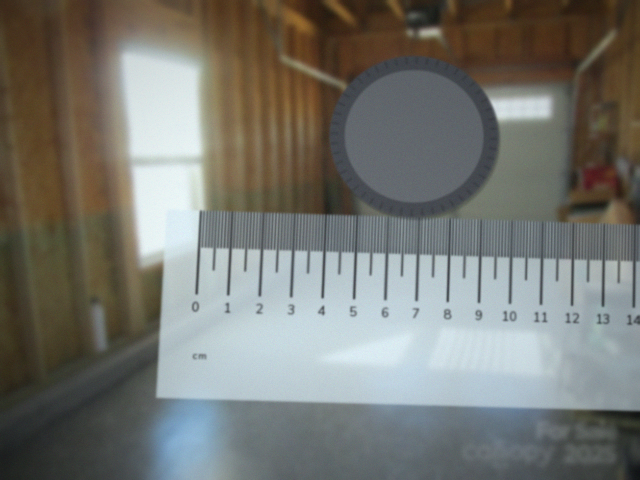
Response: 5.5 cm
